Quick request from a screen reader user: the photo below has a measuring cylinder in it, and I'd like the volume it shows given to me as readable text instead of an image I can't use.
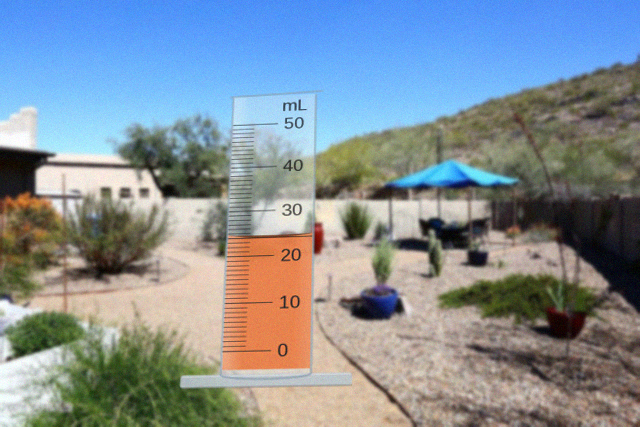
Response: 24 mL
